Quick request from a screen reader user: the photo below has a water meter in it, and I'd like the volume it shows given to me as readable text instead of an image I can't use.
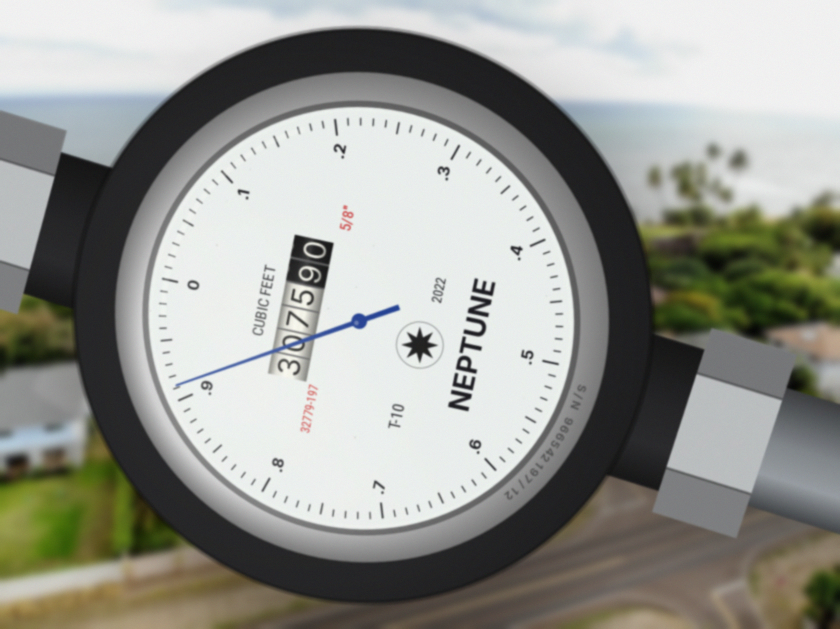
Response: 307589.91 ft³
